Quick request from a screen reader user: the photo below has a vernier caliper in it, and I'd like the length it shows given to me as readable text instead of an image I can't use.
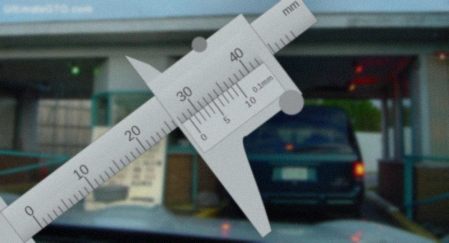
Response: 28.4 mm
